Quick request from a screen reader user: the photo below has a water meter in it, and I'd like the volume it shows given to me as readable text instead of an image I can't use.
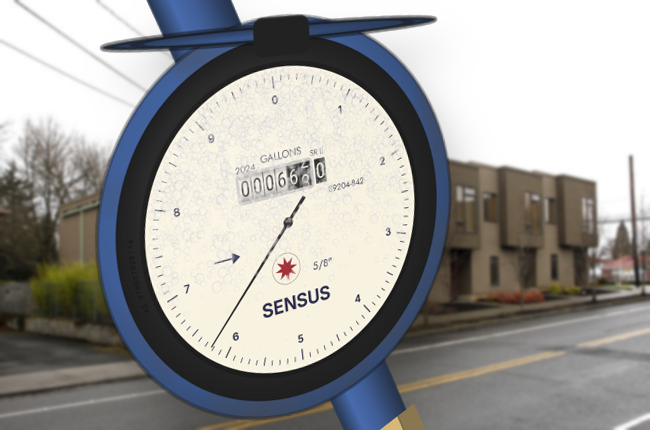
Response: 6626.2 gal
